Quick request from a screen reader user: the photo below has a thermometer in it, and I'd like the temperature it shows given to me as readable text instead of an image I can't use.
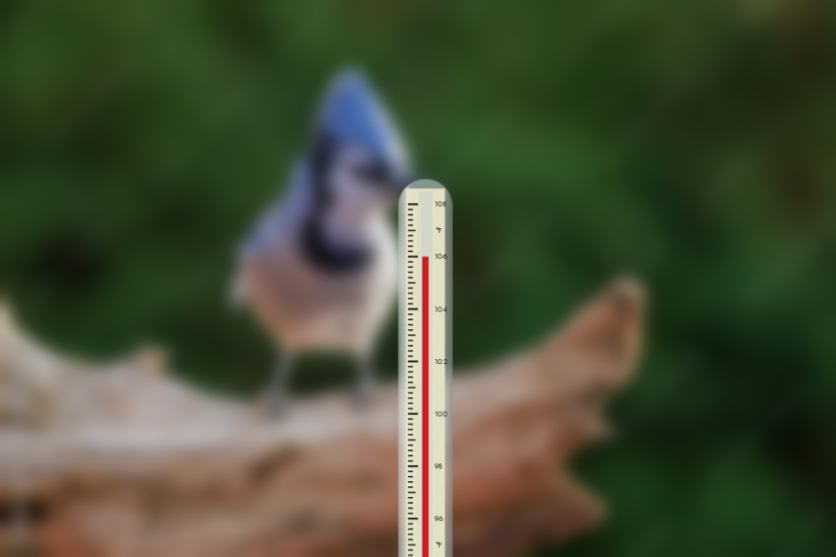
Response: 106 °F
